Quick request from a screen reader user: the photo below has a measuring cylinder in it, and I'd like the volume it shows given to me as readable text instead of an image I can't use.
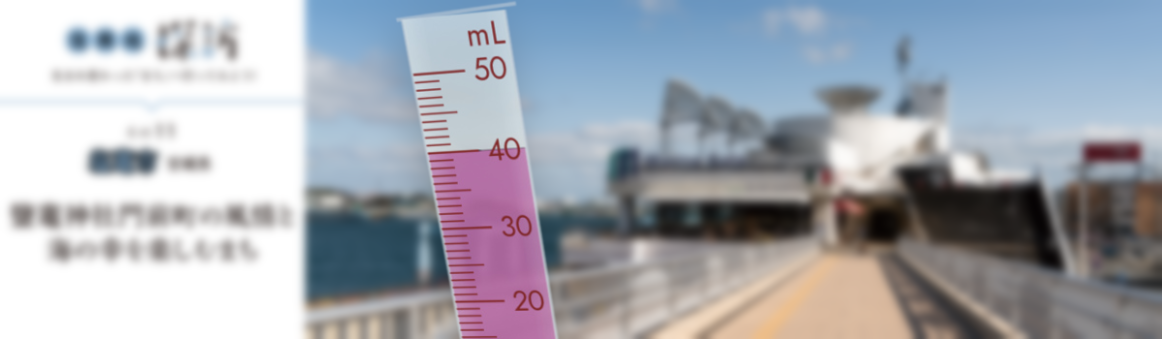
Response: 40 mL
